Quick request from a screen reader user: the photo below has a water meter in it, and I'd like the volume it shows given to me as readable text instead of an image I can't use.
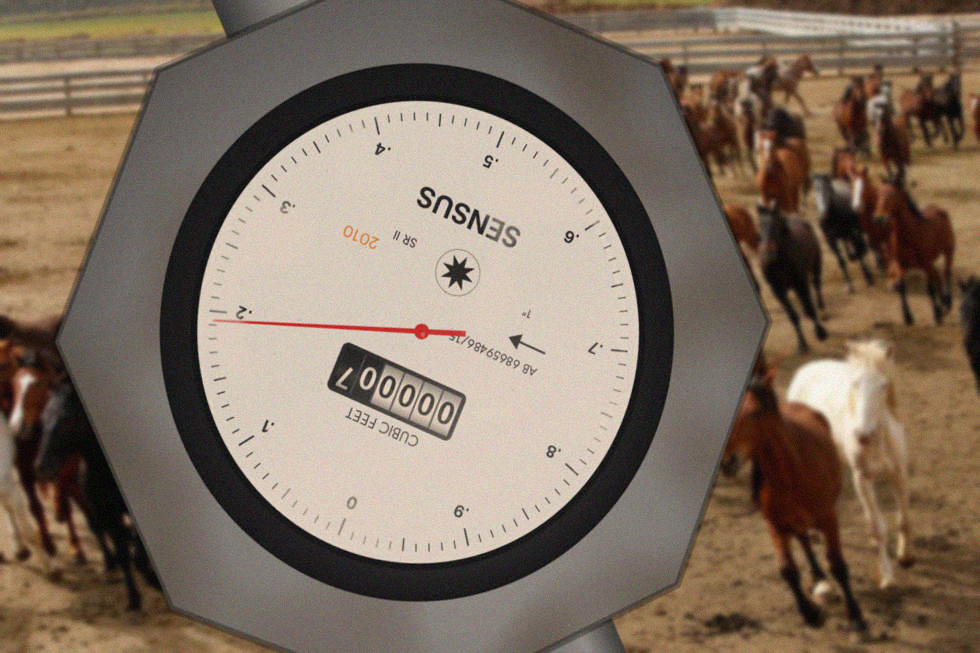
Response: 7.19 ft³
